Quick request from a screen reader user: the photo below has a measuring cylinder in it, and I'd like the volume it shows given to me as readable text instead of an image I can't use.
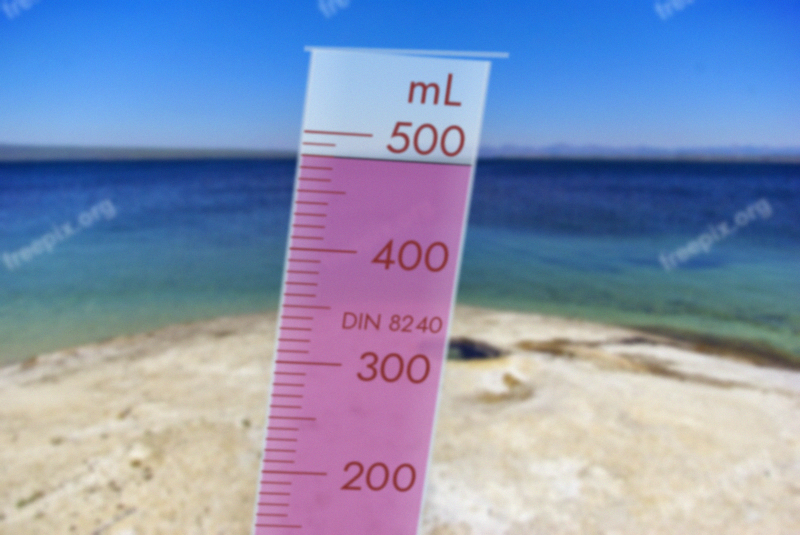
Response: 480 mL
